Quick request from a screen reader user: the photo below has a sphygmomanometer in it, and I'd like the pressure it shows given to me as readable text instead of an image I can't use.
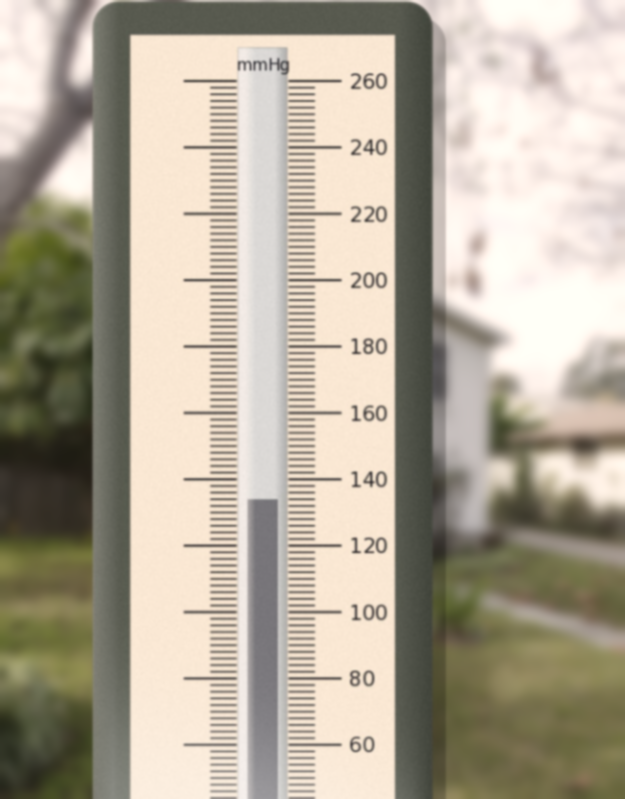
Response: 134 mmHg
